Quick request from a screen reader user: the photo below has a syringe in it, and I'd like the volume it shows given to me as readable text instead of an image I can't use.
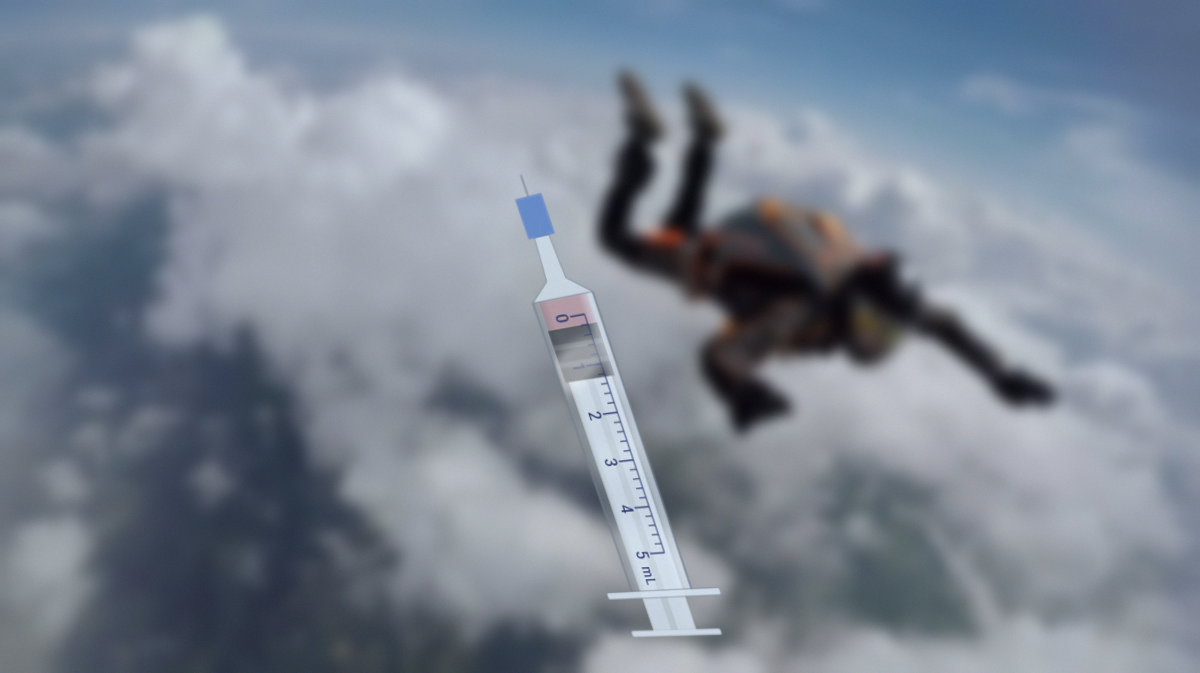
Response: 0.2 mL
